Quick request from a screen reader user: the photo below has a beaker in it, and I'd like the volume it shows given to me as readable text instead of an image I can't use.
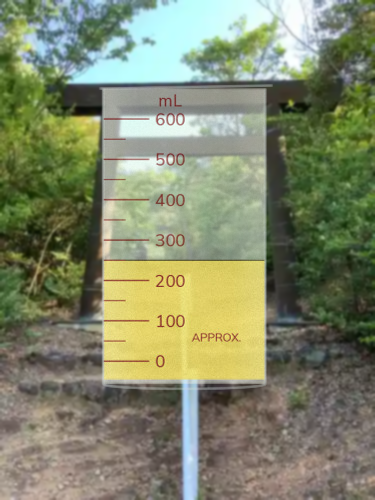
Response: 250 mL
